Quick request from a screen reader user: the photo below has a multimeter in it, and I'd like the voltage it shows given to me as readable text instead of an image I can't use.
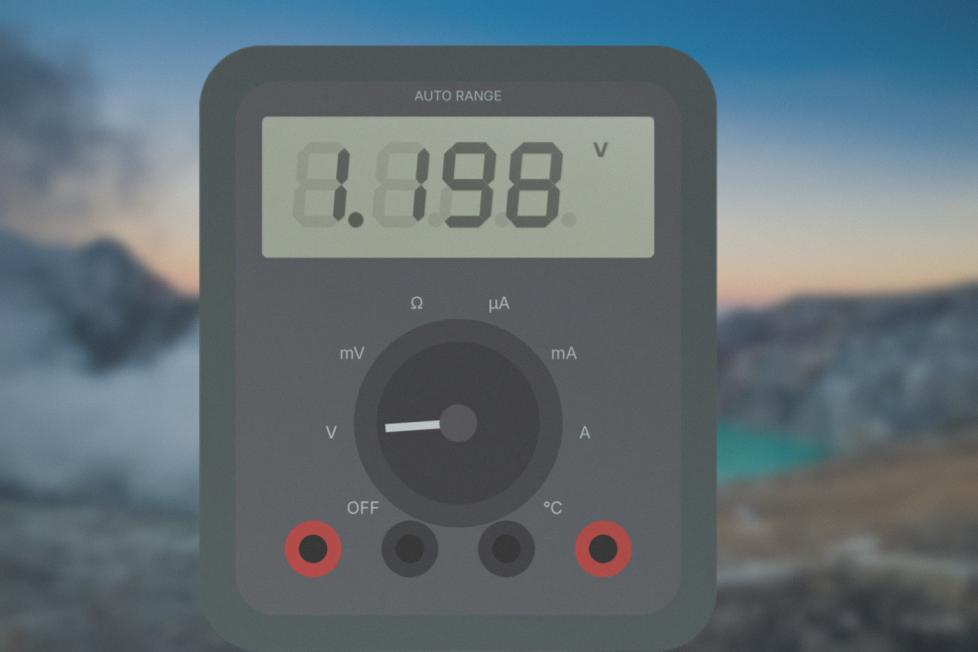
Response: 1.198 V
